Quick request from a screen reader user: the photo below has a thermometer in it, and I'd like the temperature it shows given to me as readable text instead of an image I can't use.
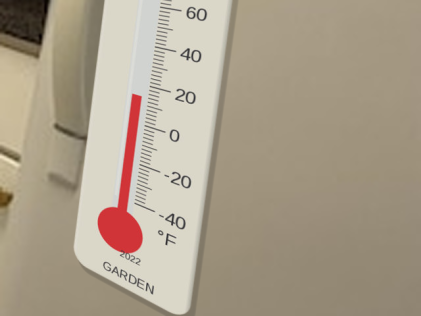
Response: 14 °F
